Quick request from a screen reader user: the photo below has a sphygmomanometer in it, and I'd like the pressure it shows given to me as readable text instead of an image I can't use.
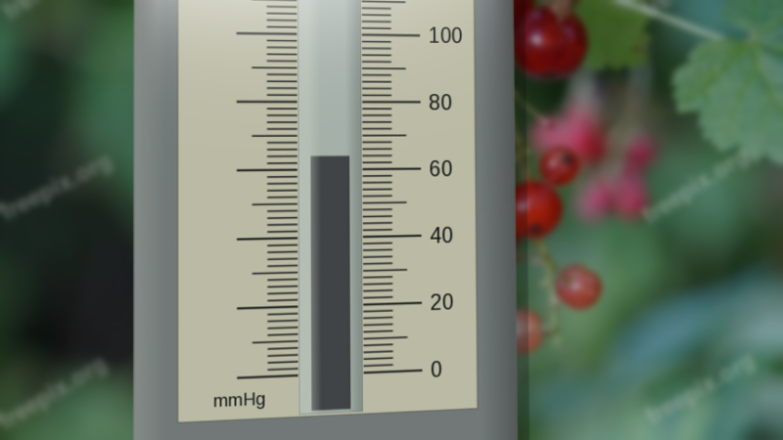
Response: 64 mmHg
